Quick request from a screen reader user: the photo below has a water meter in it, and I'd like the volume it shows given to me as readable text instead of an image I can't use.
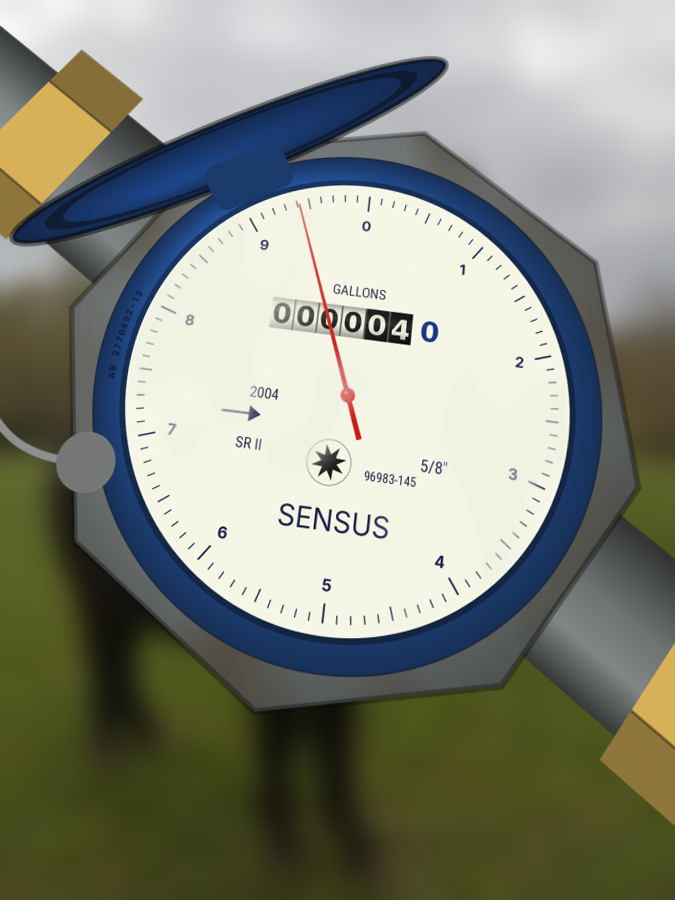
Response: 39.4 gal
